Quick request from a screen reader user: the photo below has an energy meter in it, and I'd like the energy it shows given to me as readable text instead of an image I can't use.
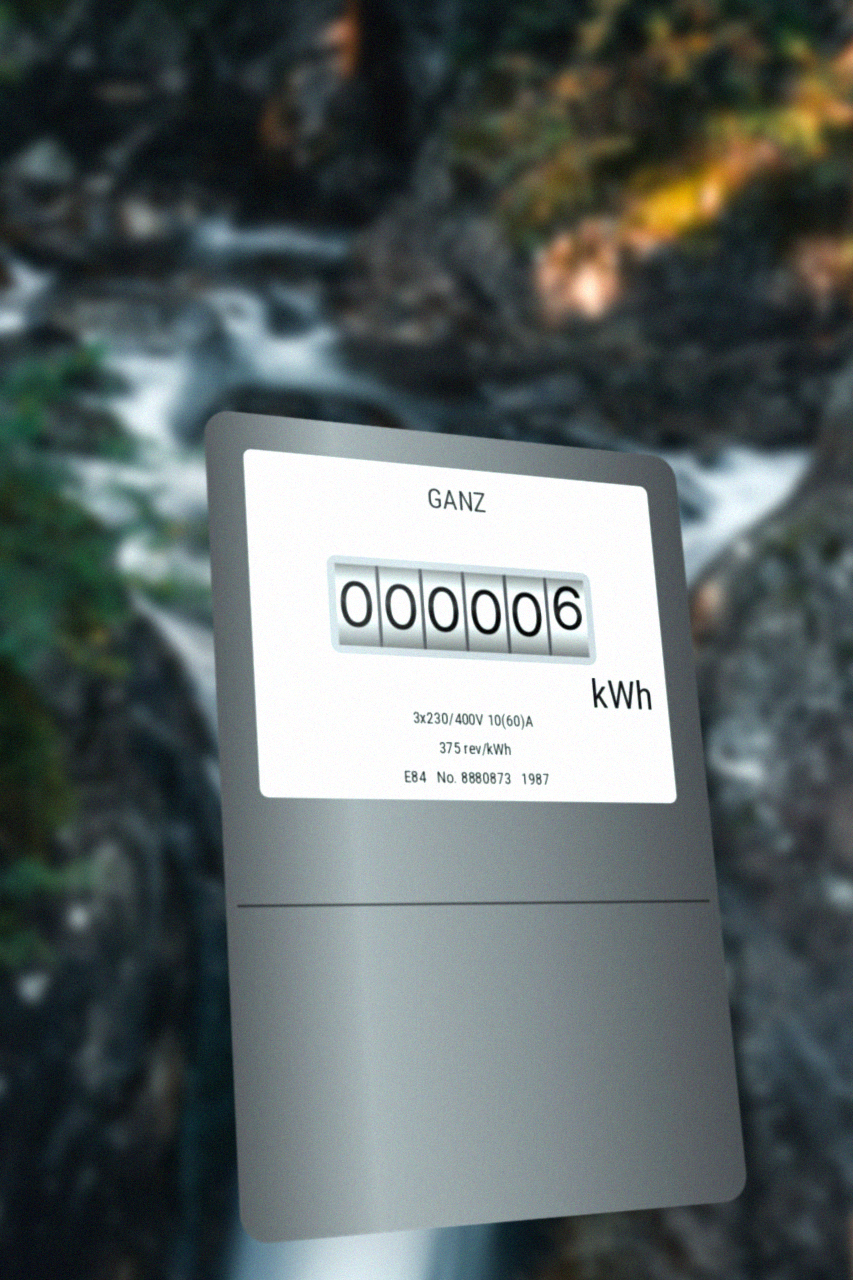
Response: 6 kWh
